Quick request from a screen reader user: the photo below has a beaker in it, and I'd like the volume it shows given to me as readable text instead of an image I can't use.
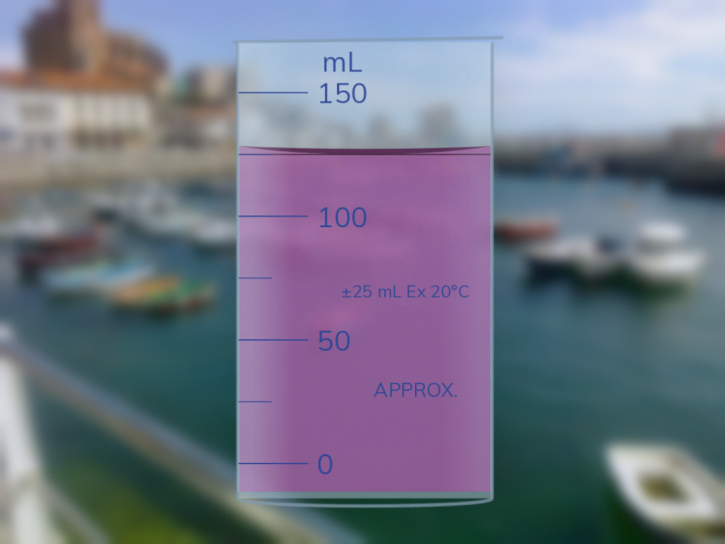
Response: 125 mL
